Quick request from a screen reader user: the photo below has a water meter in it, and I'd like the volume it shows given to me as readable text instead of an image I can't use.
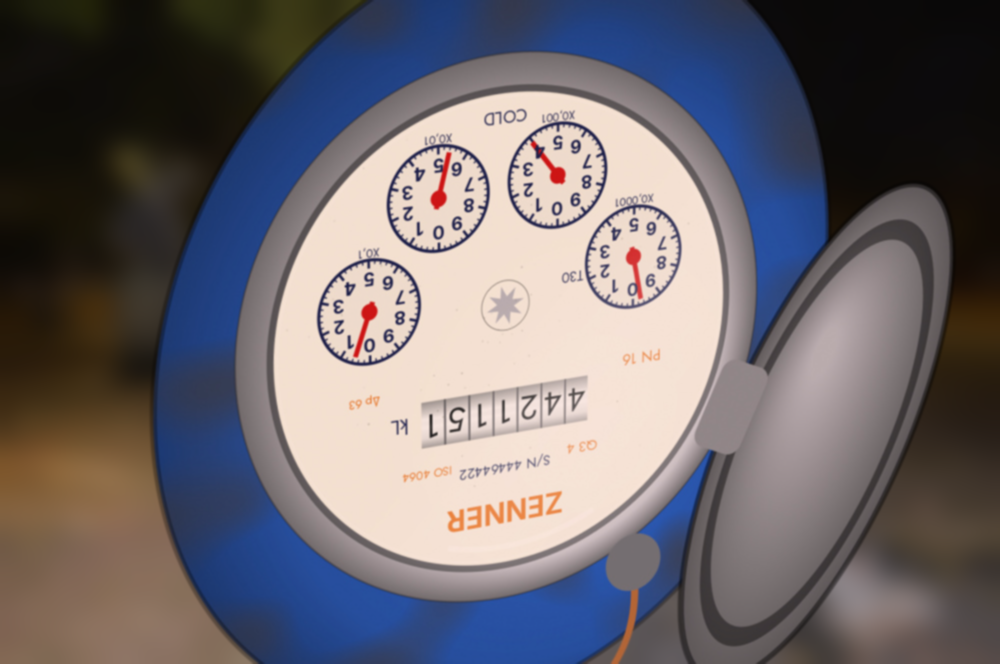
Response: 4421151.0539 kL
